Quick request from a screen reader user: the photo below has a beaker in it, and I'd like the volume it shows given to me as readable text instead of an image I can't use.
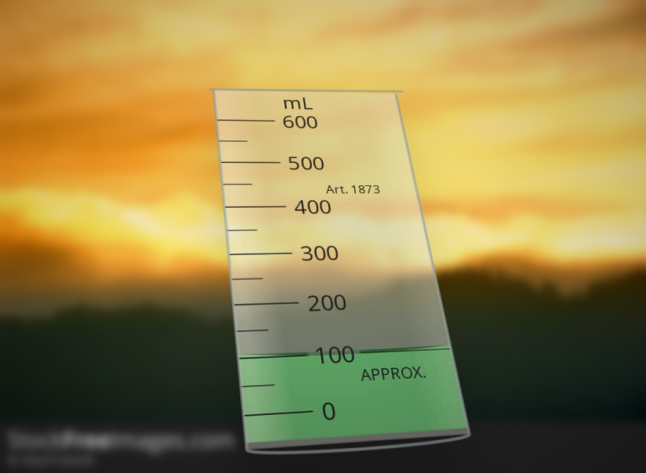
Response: 100 mL
